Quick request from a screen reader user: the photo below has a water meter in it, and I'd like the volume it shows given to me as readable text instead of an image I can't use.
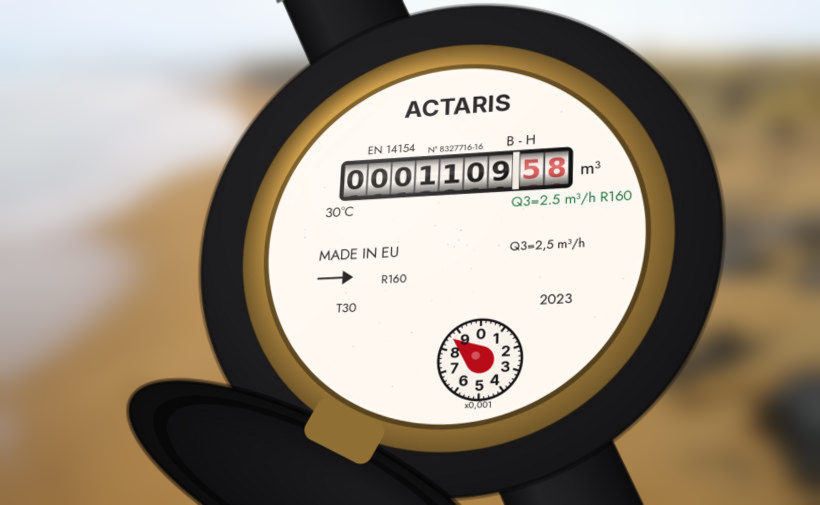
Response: 1109.588 m³
